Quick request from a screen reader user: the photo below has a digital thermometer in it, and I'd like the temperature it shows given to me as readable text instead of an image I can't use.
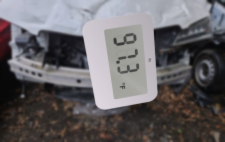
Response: 97.3 °F
